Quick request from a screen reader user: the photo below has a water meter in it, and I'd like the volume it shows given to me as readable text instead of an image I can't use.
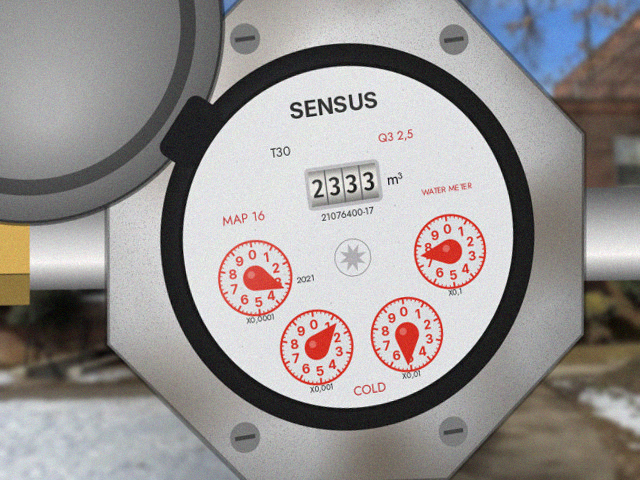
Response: 2333.7513 m³
